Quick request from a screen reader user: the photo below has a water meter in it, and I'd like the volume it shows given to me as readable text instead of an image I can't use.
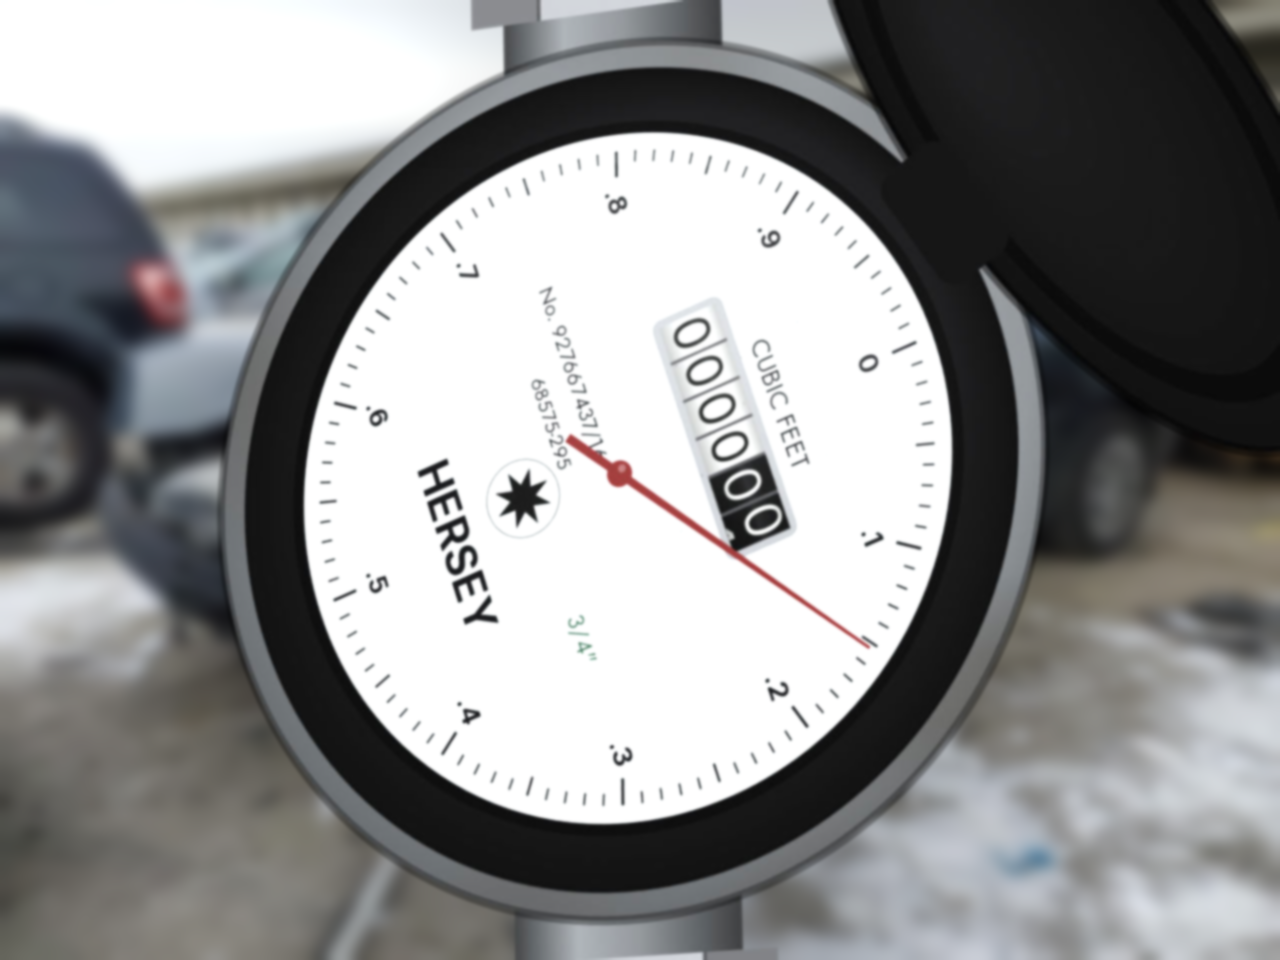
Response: 0.15 ft³
